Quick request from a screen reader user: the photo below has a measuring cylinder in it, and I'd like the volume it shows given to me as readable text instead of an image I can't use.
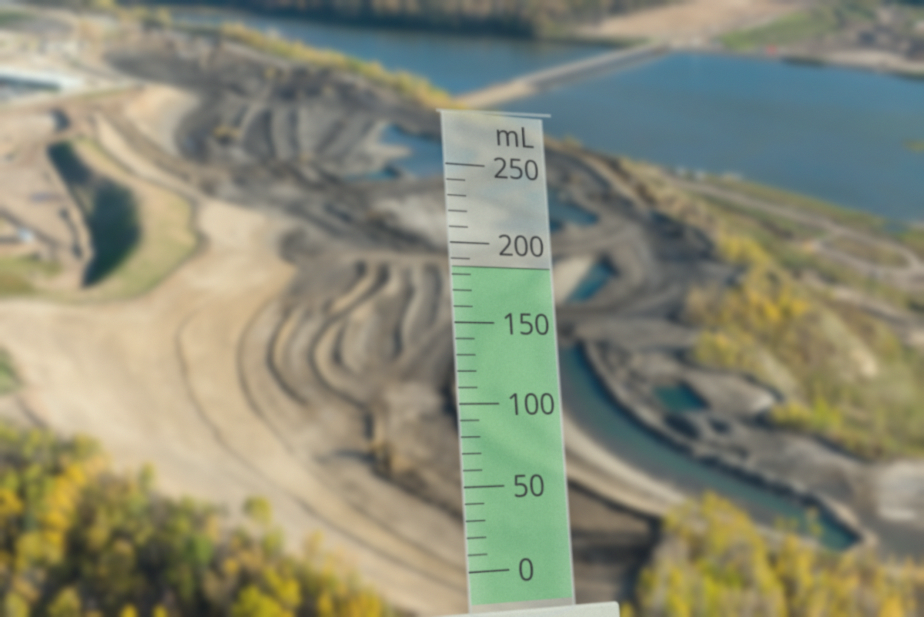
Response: 185 mL
